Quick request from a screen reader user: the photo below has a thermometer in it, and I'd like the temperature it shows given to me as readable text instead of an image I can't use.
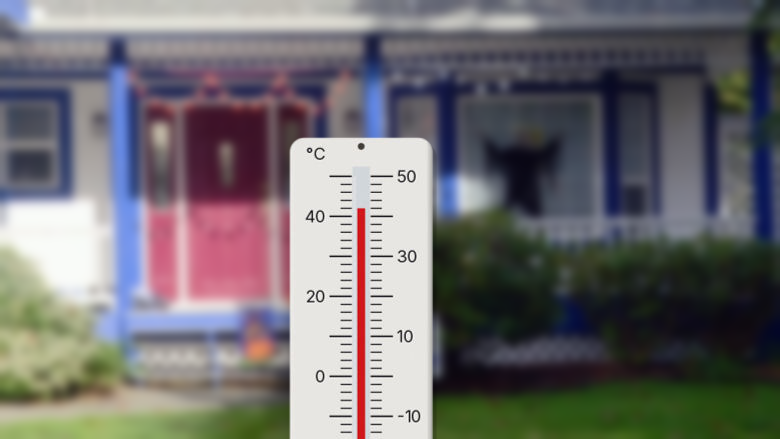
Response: 42 °C
